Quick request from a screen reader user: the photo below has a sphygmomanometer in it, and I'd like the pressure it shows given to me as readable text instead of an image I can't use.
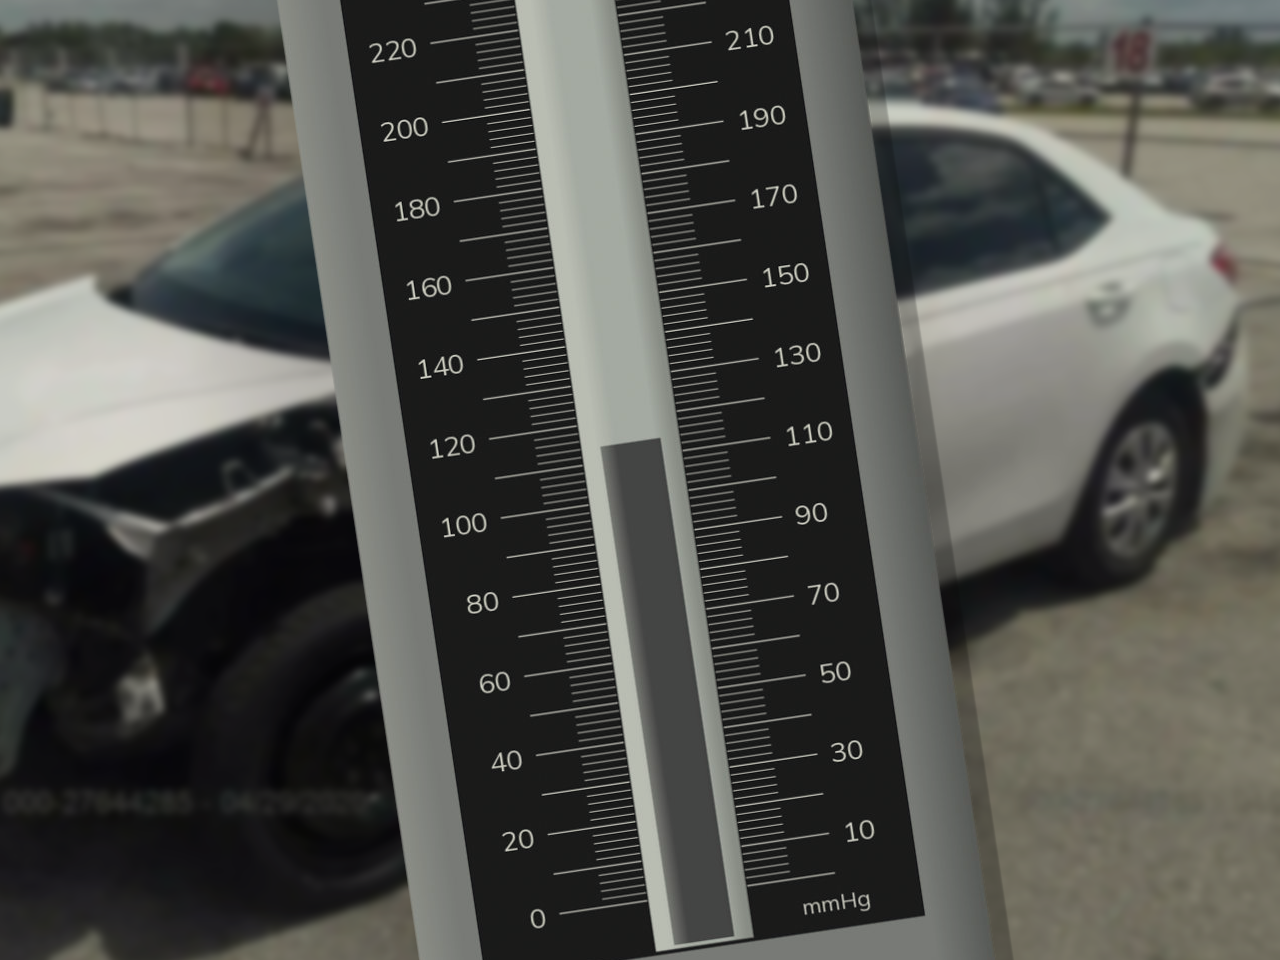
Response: 114 mmHg
